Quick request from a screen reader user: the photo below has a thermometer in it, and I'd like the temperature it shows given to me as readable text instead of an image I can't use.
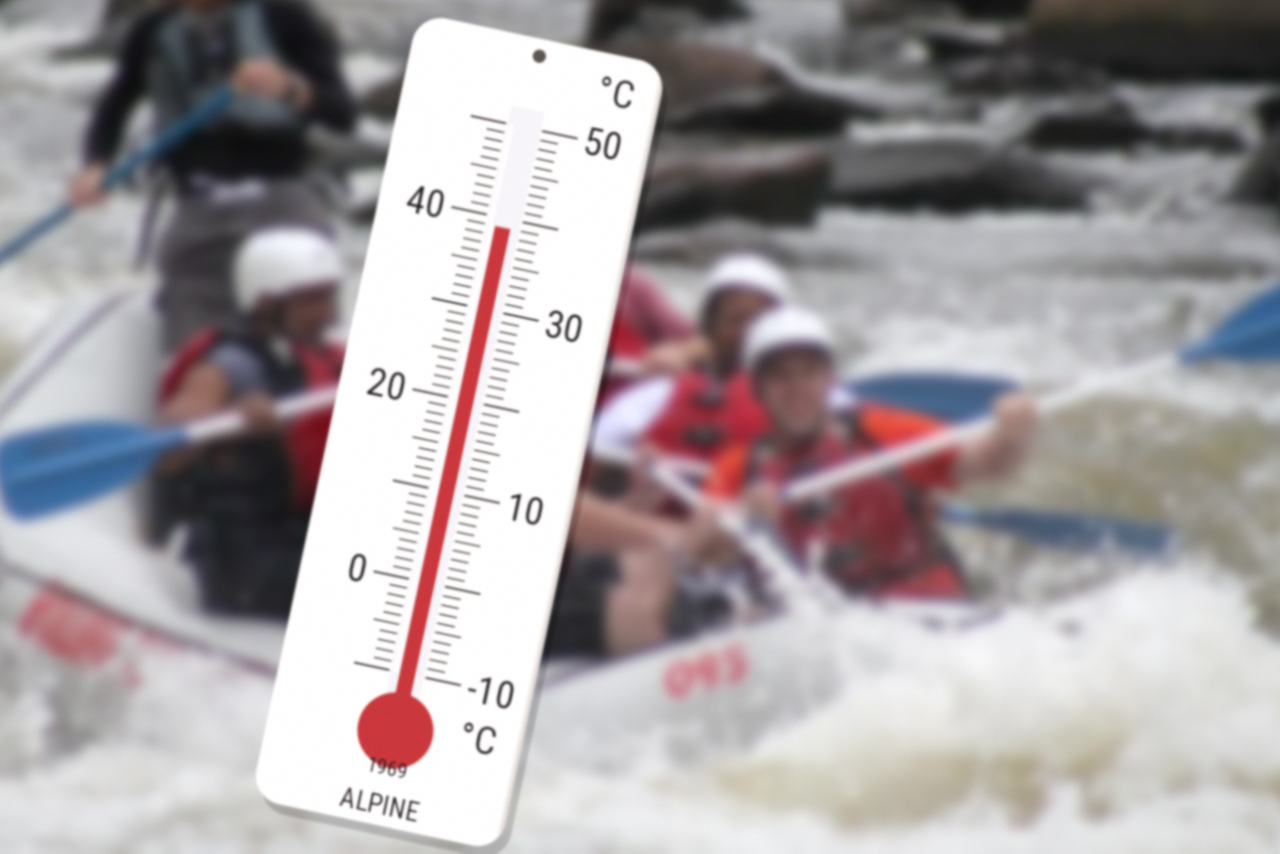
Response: 39 °C
